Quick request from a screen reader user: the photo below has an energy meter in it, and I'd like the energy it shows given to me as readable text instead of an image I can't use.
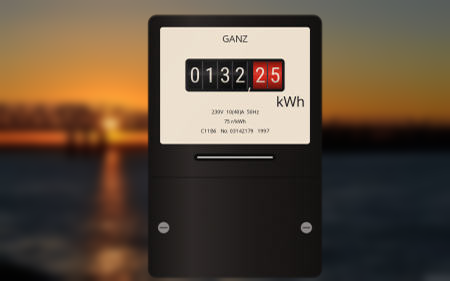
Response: 132.25 kWh
